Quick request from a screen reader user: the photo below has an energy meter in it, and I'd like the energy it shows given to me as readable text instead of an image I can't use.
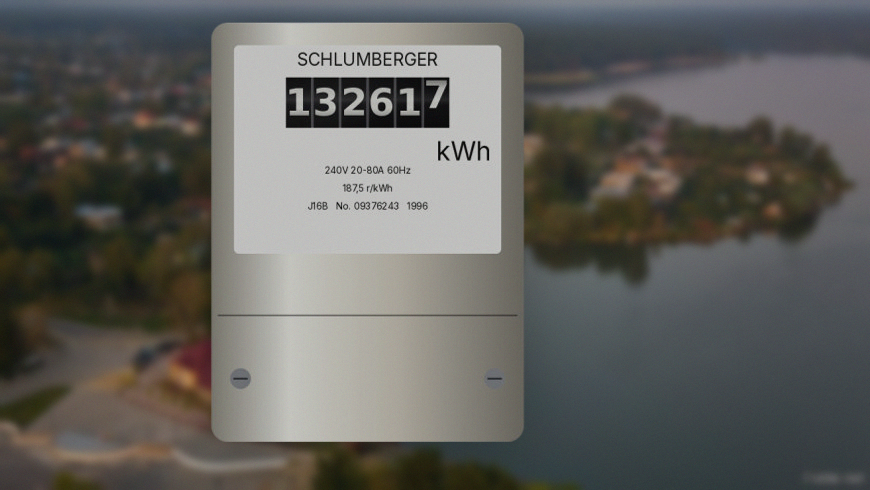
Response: 132617 kWh
